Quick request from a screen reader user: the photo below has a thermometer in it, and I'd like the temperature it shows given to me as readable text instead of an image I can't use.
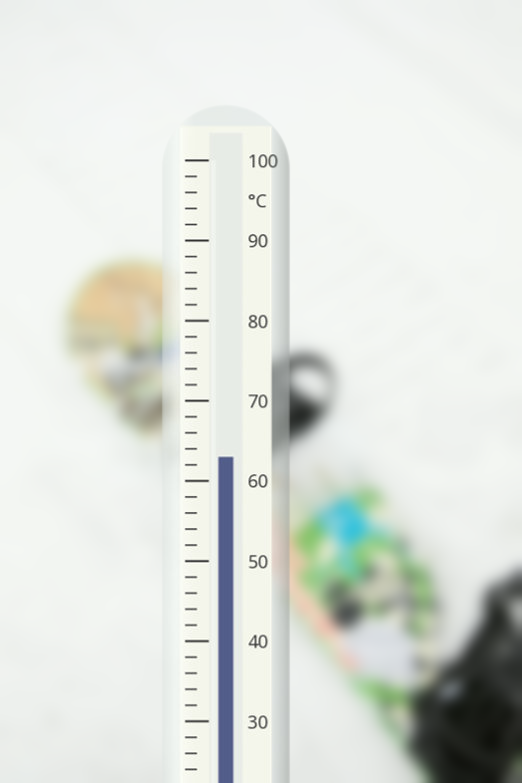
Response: 63 °C
